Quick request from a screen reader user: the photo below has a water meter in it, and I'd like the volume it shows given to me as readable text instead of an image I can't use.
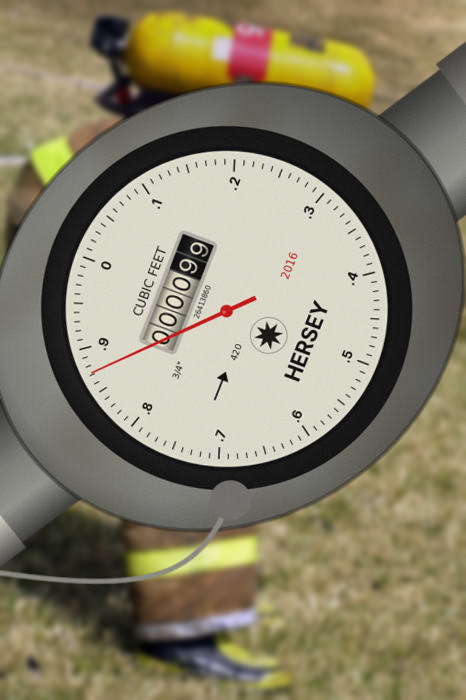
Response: 98.87 ft³
